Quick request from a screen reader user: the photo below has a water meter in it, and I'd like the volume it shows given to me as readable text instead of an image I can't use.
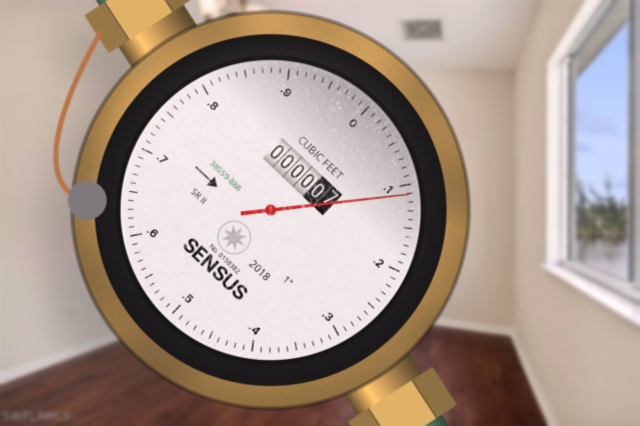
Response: 7.11 ft³
